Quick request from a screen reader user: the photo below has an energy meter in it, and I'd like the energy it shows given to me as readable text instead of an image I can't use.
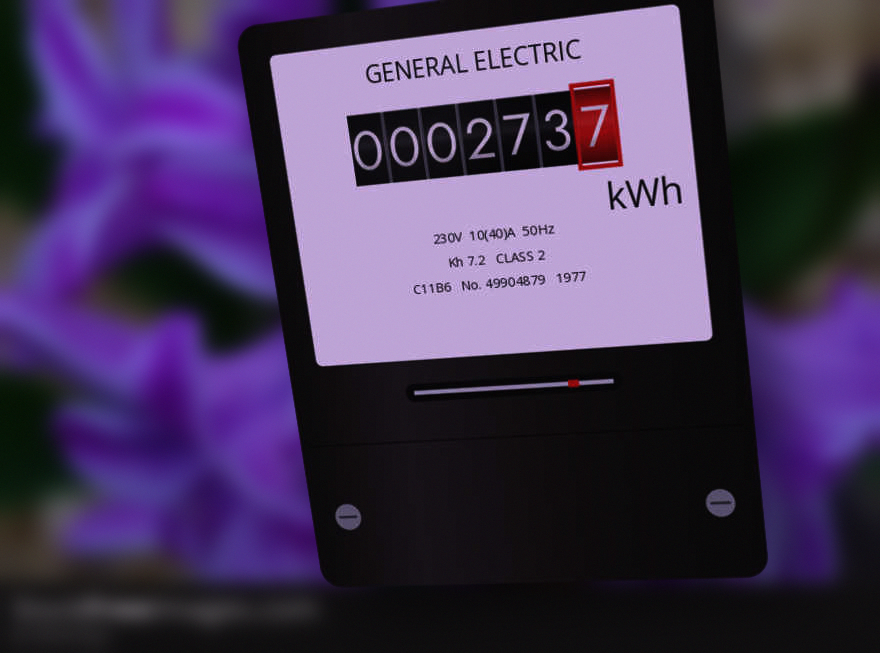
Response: 273.7 kWh
